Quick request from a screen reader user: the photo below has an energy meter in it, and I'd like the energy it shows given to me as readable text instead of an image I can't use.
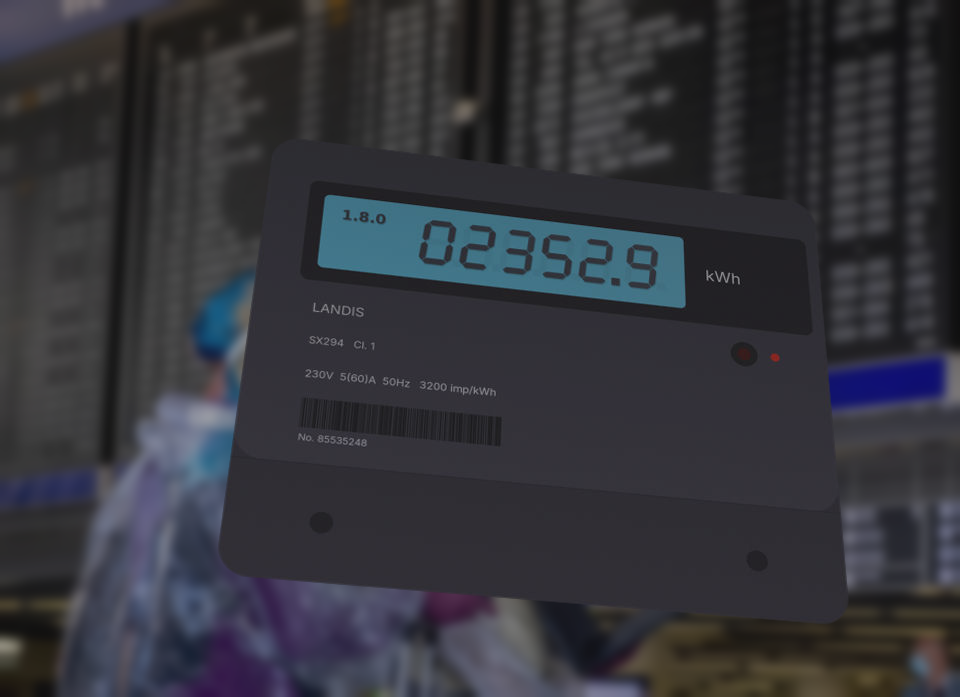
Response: 2352.9 kWh
